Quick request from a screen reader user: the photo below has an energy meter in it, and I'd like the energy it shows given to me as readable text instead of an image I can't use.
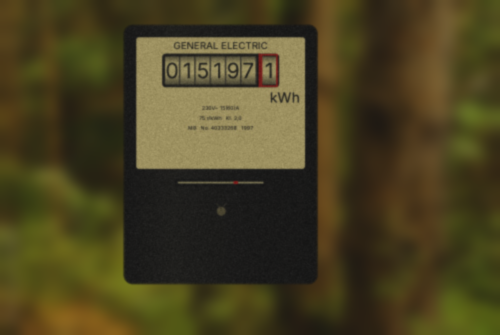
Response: 15197.1 kWh
